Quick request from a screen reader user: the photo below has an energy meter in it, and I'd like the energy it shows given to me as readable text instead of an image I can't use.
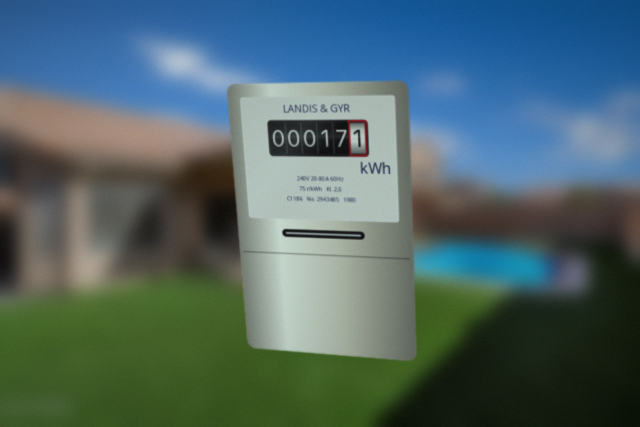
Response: 17.1 kWh
